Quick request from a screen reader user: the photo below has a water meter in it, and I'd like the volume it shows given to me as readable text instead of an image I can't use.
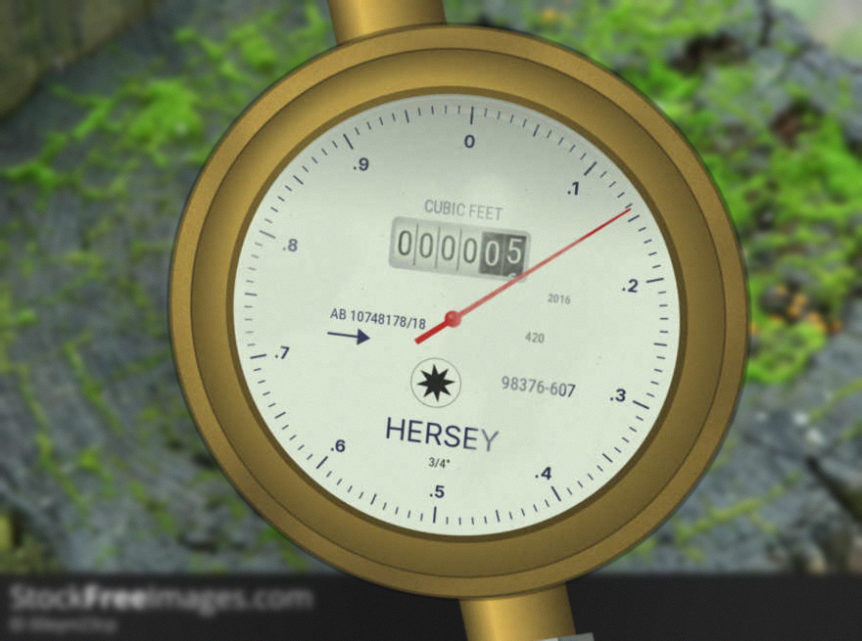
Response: 5.14 ft³
